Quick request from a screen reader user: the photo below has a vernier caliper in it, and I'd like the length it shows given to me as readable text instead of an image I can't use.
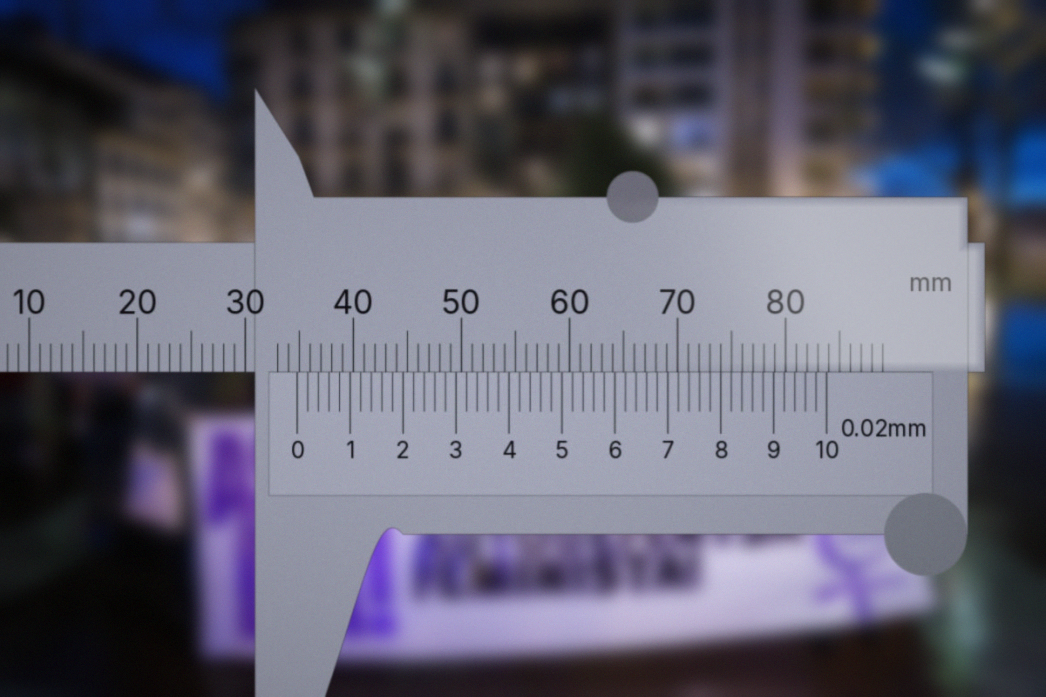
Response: 34.8 mm
